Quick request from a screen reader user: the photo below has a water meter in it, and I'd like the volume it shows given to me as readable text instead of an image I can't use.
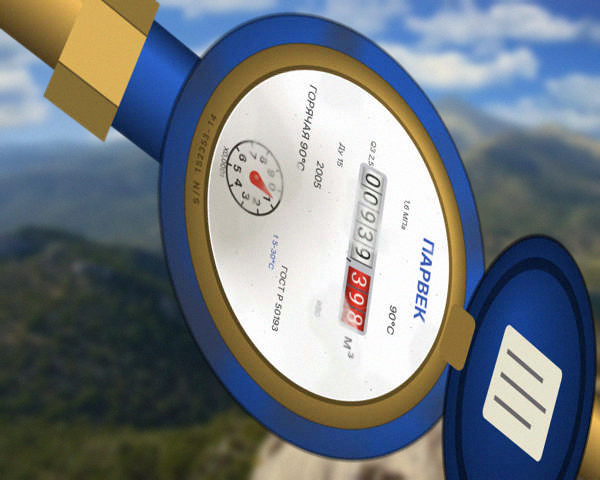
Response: 939.3980 m³
